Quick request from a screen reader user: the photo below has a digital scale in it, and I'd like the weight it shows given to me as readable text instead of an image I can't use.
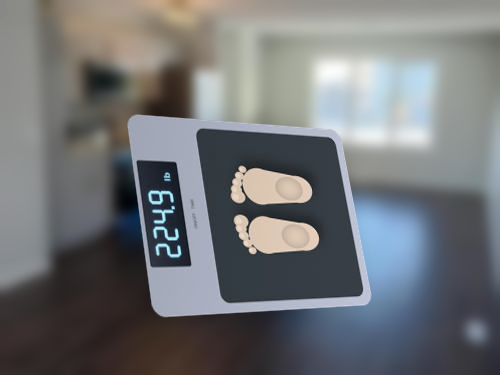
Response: 224.9 lb
